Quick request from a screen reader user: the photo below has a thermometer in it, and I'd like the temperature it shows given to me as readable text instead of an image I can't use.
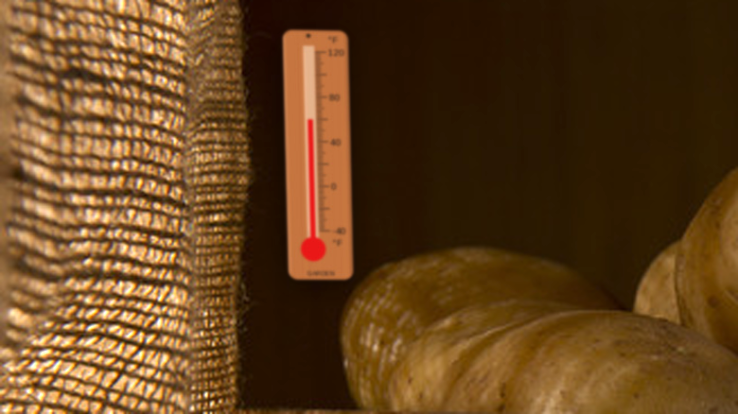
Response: 60 °F
